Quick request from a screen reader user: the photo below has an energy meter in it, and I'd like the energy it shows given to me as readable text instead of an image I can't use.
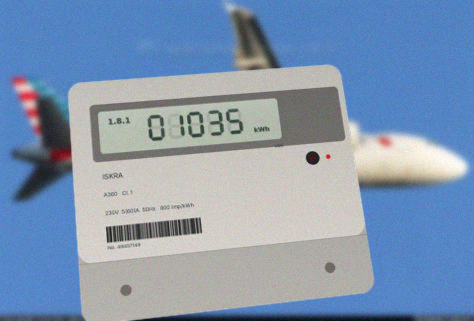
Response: 1035 kWh
